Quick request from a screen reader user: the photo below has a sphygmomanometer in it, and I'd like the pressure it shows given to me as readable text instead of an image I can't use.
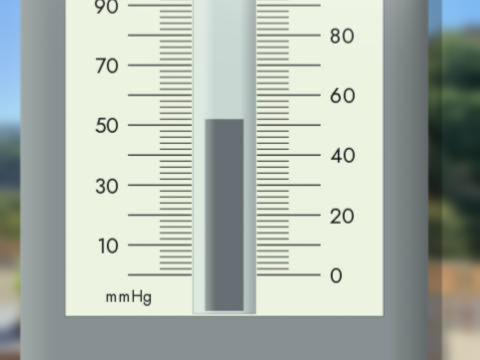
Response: 52 mmHg
